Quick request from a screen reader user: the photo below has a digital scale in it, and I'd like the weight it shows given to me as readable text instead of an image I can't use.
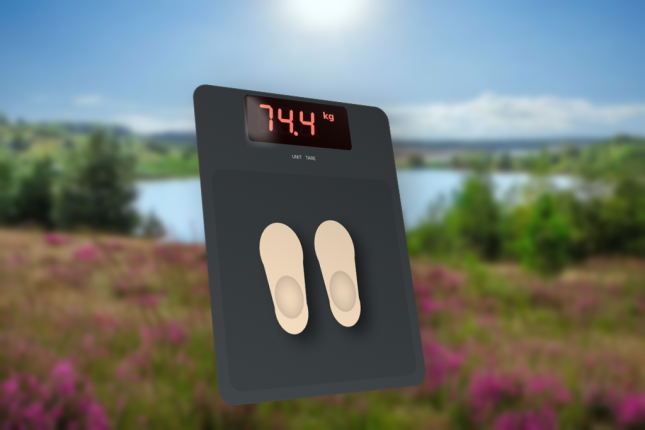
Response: 74.4 kg
